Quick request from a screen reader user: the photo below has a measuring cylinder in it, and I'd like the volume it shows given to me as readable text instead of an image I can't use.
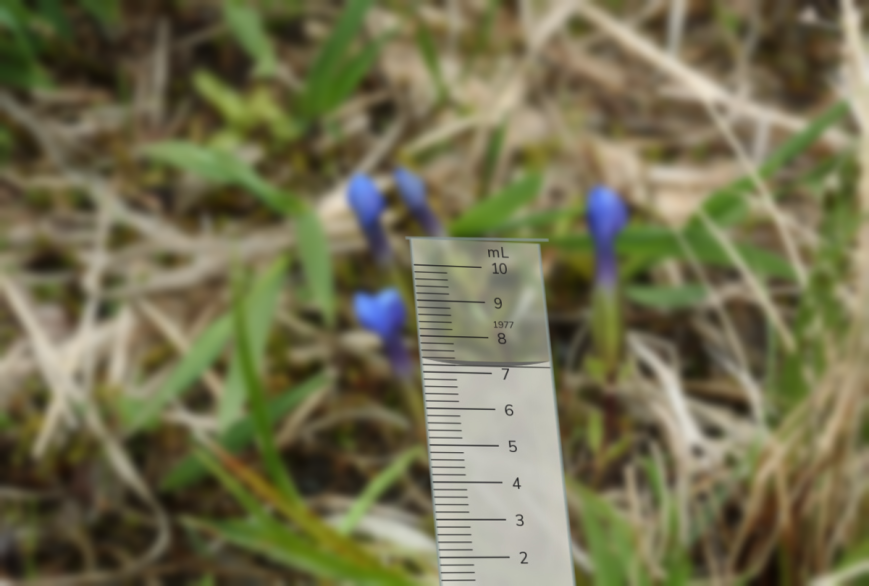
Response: 7.2 mL
